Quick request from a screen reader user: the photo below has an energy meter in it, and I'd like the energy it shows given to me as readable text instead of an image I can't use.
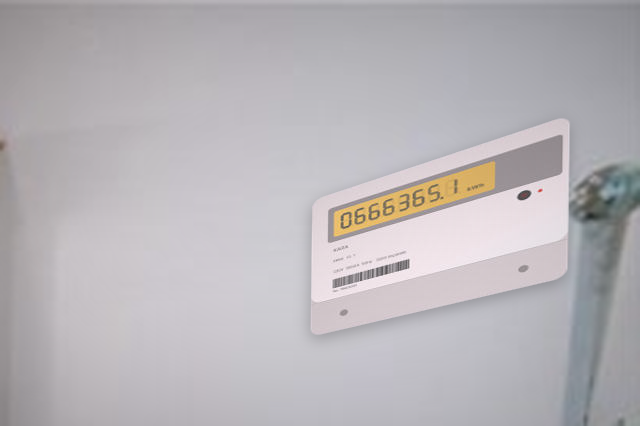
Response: 666365.1 kWh
